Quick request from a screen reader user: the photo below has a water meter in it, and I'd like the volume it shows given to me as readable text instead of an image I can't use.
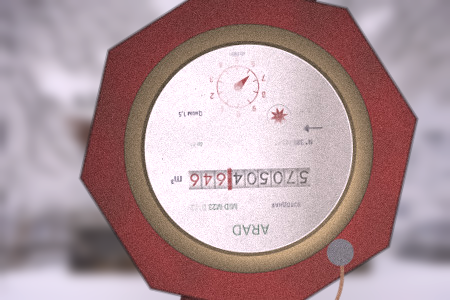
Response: 570504.6466 m³
